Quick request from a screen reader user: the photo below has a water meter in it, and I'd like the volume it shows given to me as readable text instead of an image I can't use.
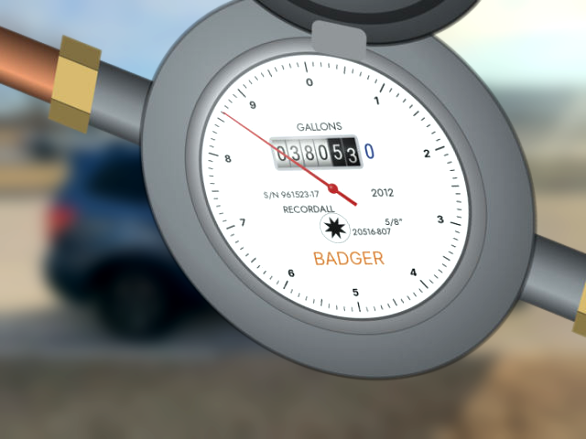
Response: 380528.6 gal
